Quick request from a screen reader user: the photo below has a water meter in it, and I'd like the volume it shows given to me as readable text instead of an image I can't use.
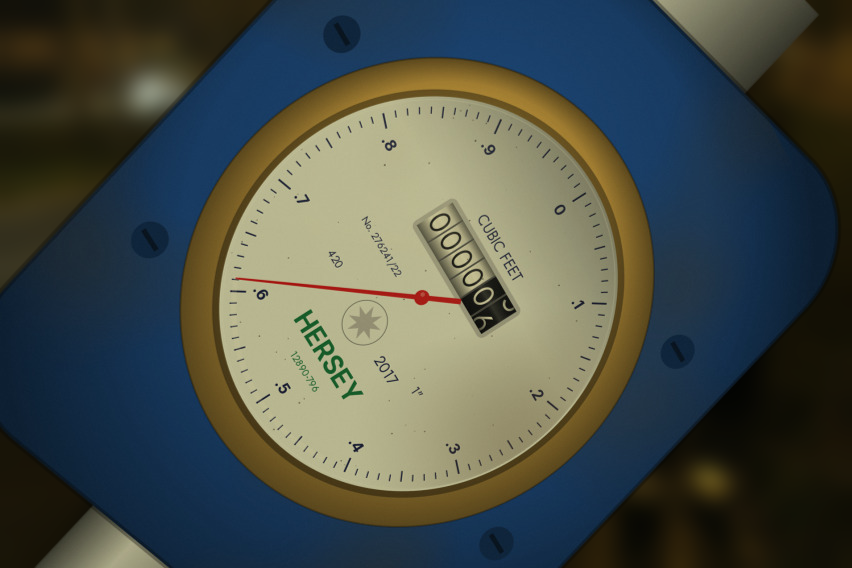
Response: 5.61 ft³
